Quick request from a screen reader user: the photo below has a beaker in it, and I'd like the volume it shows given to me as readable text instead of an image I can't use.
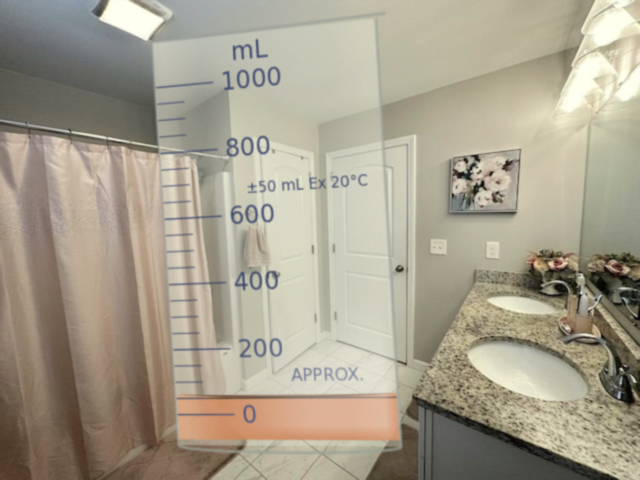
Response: 50 mL
